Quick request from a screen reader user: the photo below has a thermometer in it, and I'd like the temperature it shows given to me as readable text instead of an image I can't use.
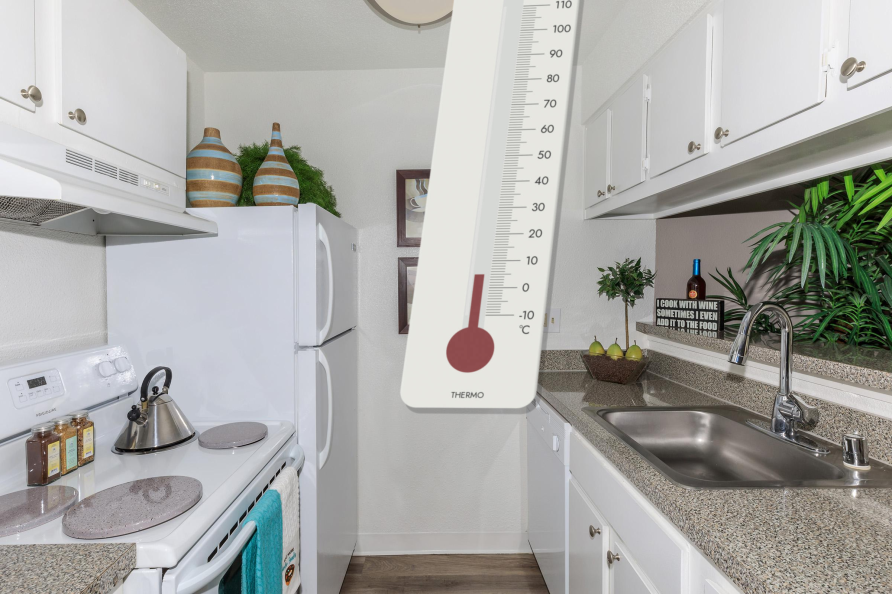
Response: 5 °C
